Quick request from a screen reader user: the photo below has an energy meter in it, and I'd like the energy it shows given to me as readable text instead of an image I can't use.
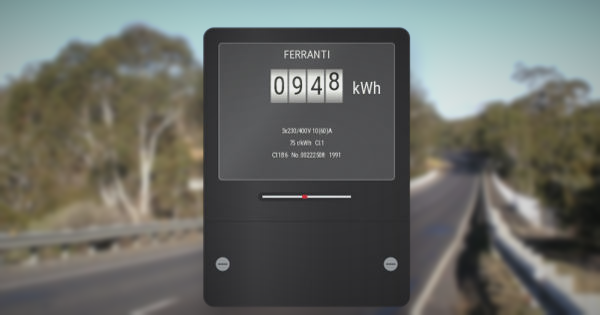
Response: 948 kWh
